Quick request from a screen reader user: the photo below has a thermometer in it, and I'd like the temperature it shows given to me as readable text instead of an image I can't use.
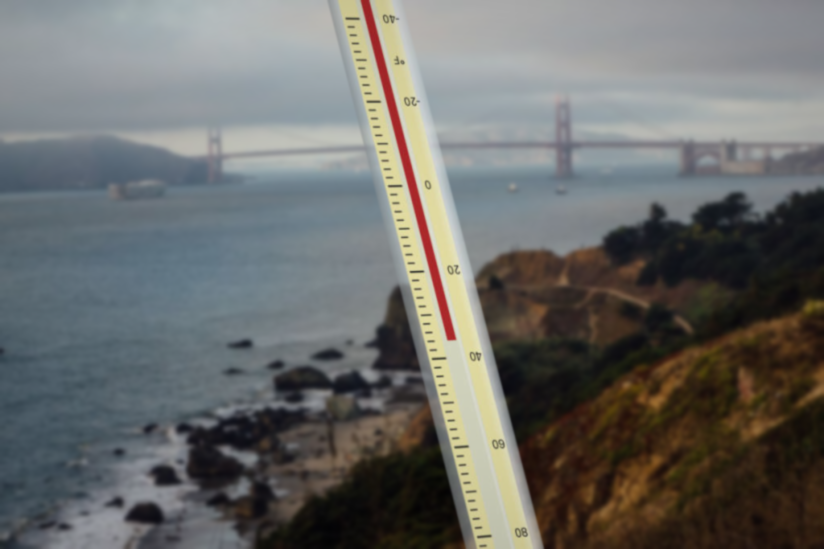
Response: 36 °F
